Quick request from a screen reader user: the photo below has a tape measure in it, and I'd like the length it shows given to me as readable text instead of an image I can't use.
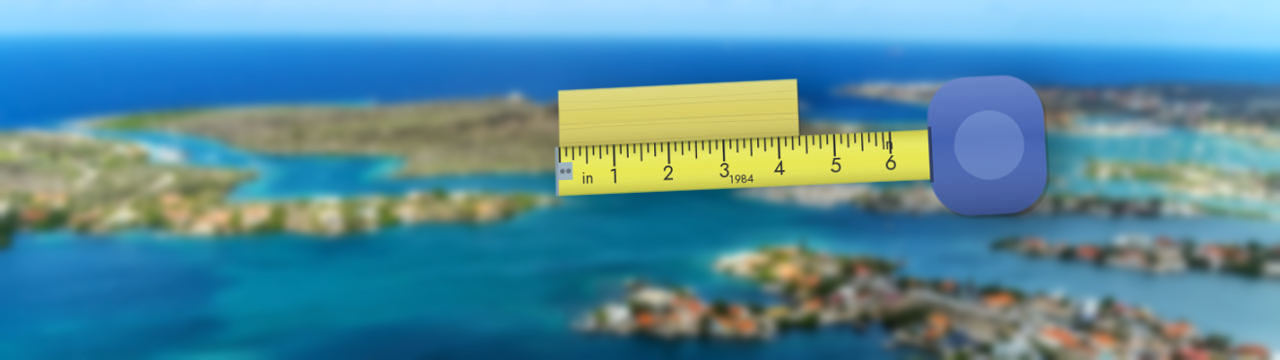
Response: 4.375 in
